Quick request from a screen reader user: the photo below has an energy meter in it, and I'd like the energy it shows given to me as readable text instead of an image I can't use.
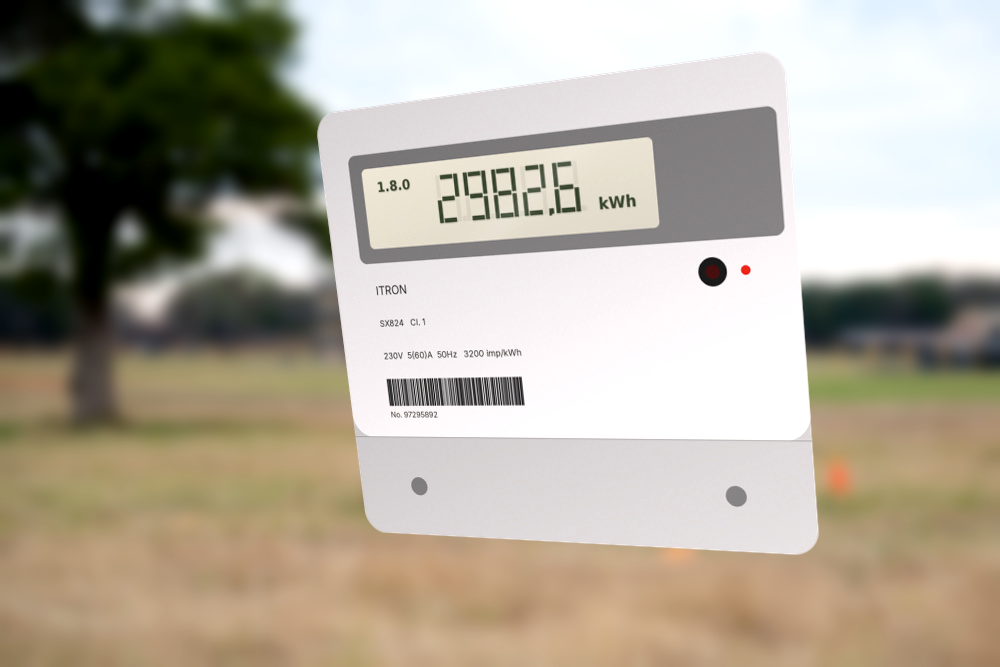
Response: 2982.6 kWh
